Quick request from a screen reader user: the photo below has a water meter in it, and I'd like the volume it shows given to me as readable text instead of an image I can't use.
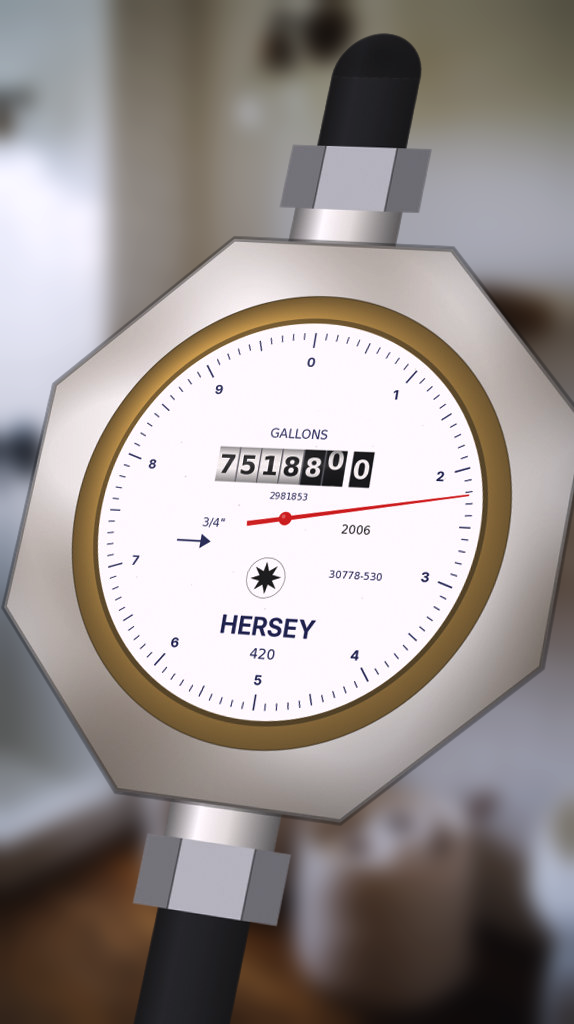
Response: 7518802.2 gal
